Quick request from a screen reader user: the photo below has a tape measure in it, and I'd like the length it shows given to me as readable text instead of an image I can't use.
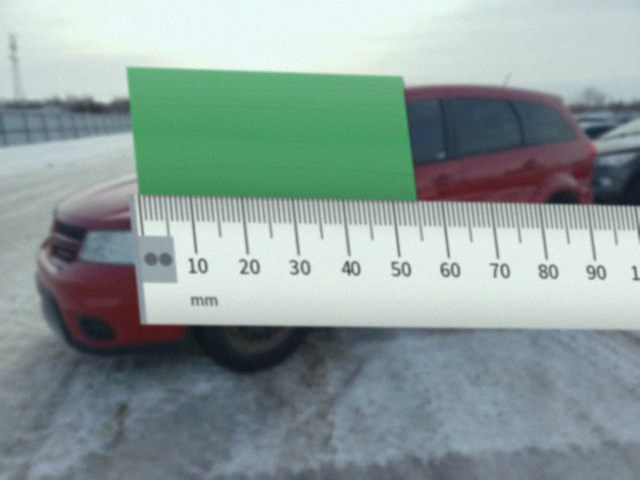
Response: 55 mm
